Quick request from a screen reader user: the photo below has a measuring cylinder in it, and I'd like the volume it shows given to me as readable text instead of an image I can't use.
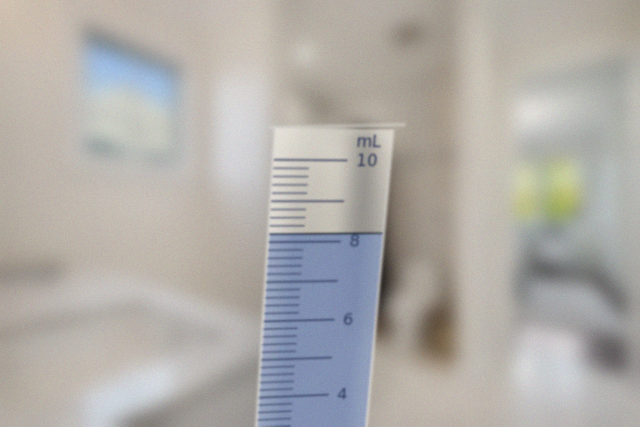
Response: 8.2 mL
